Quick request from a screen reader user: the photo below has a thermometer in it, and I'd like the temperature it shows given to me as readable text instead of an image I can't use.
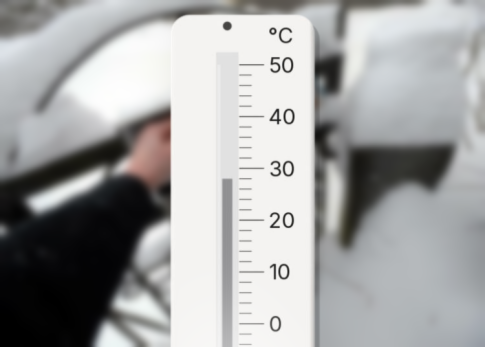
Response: 28 °C
